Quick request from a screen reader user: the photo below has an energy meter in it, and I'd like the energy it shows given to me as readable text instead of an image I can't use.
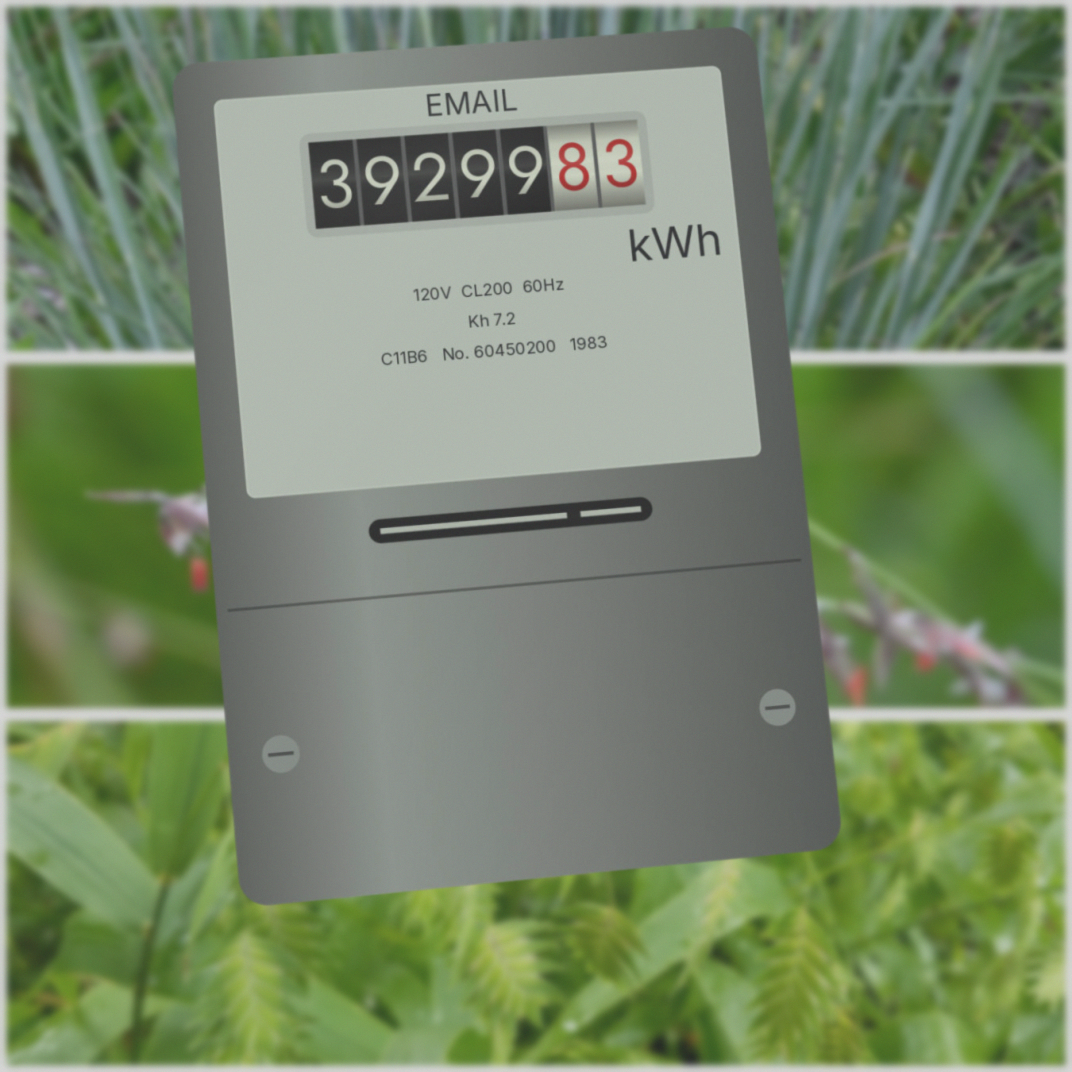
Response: 39299.83 kWh
